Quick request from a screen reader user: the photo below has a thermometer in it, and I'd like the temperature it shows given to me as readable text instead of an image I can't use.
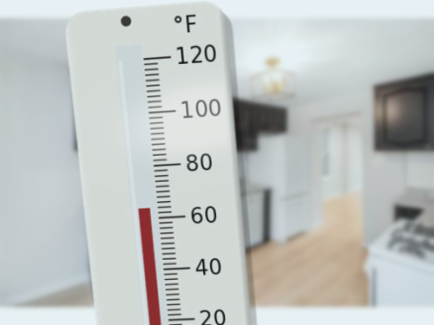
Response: 64 °F
